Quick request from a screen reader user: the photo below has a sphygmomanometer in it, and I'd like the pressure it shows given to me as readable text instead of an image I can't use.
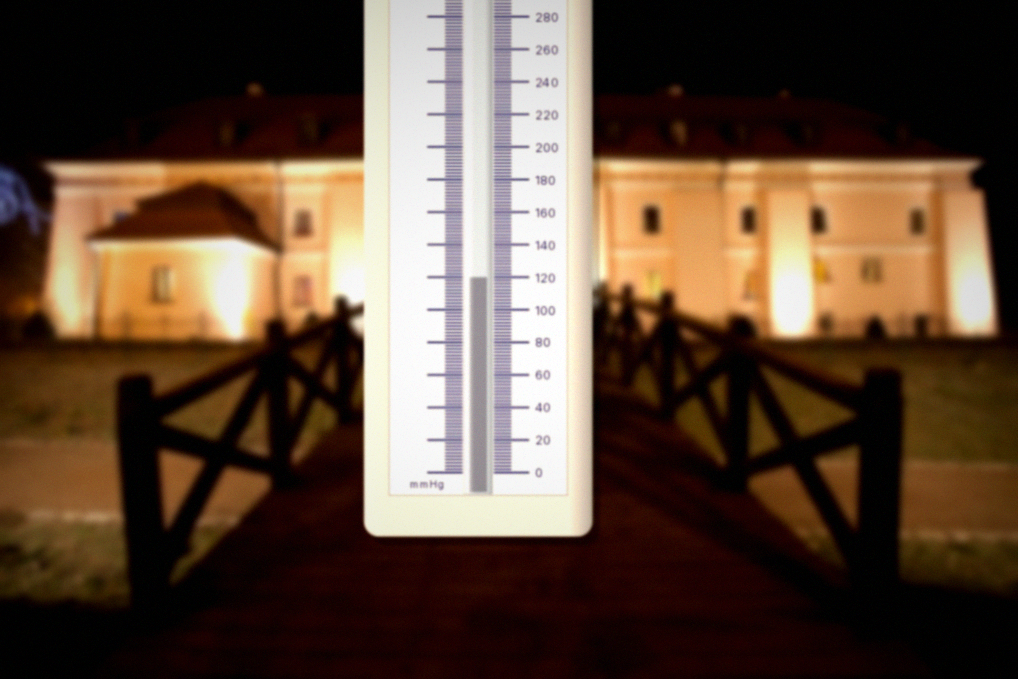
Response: 120 mmHg
